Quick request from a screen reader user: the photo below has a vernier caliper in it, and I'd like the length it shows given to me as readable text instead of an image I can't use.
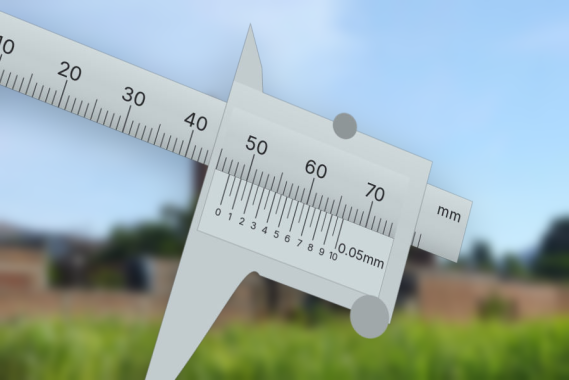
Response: 47.2 mm
